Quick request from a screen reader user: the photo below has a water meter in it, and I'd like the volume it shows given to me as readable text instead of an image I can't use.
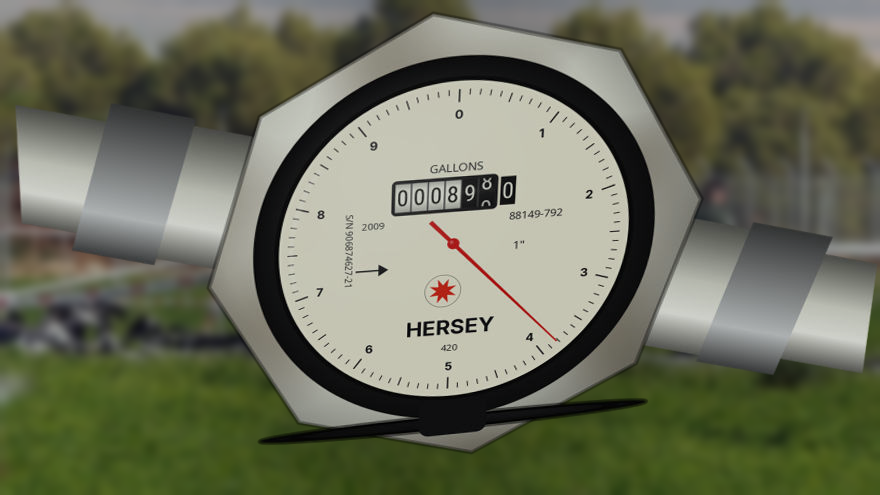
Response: 8983.8 gal
